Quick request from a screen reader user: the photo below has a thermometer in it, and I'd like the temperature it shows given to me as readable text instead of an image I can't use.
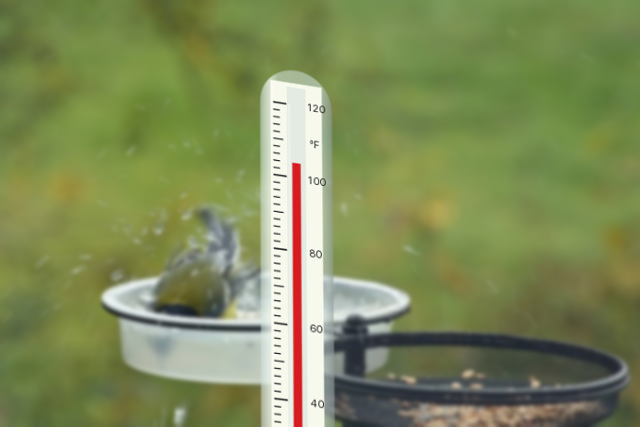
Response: 104 °F
